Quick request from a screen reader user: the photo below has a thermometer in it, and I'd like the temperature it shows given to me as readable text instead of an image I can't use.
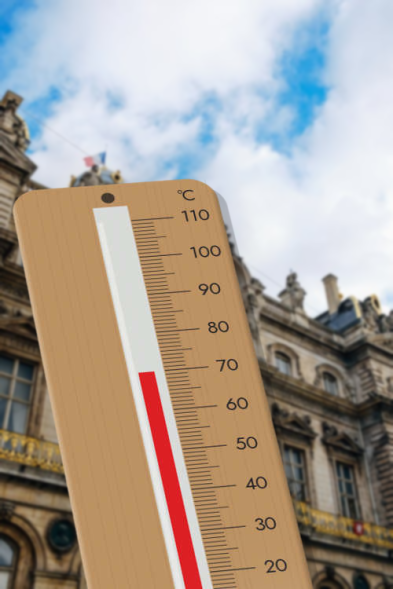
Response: 70 °C
